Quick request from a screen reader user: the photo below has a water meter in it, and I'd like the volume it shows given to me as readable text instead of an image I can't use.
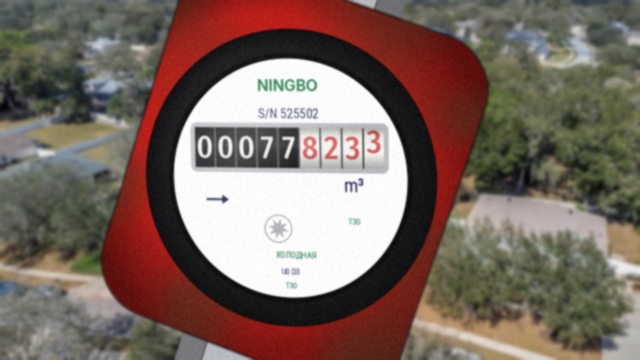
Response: 77.8233 m³
